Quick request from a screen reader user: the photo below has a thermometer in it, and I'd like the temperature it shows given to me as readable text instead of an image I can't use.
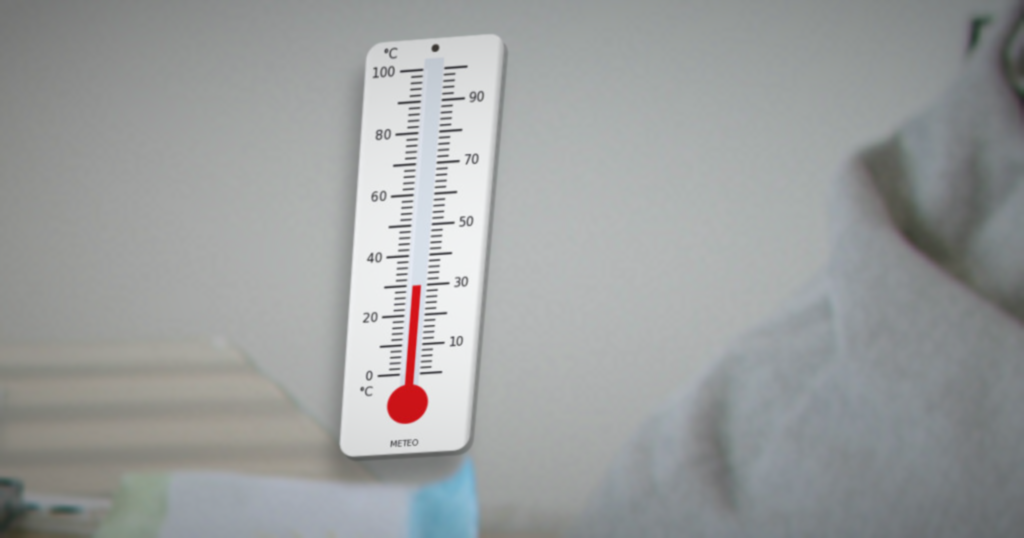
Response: 30 °C
